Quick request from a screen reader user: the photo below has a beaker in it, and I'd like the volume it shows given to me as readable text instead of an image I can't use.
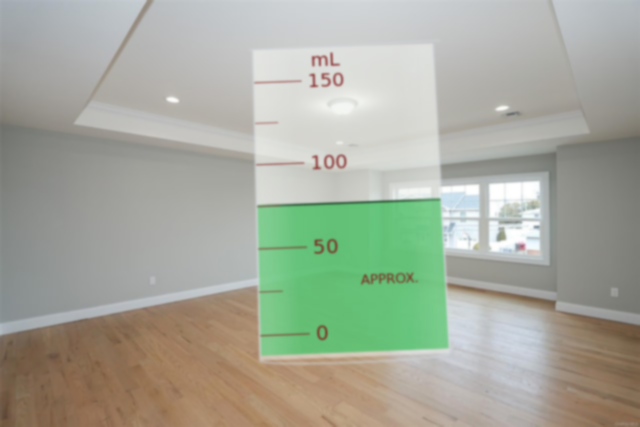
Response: 75 mL
